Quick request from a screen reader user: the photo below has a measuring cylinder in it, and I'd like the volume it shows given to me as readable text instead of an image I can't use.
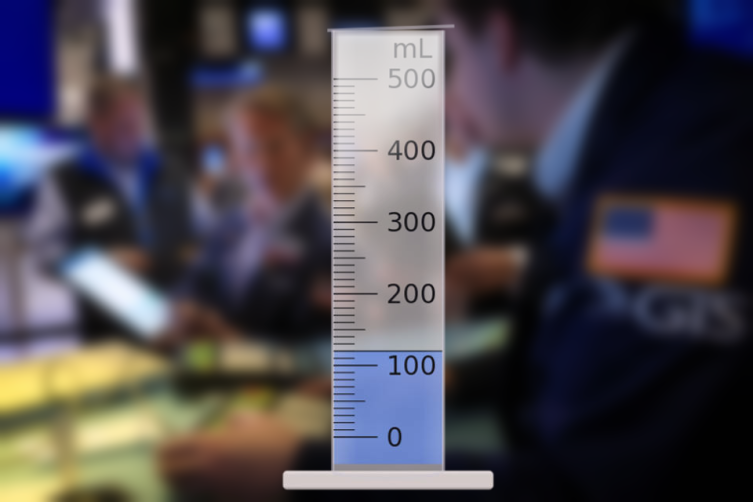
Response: 120 mL
